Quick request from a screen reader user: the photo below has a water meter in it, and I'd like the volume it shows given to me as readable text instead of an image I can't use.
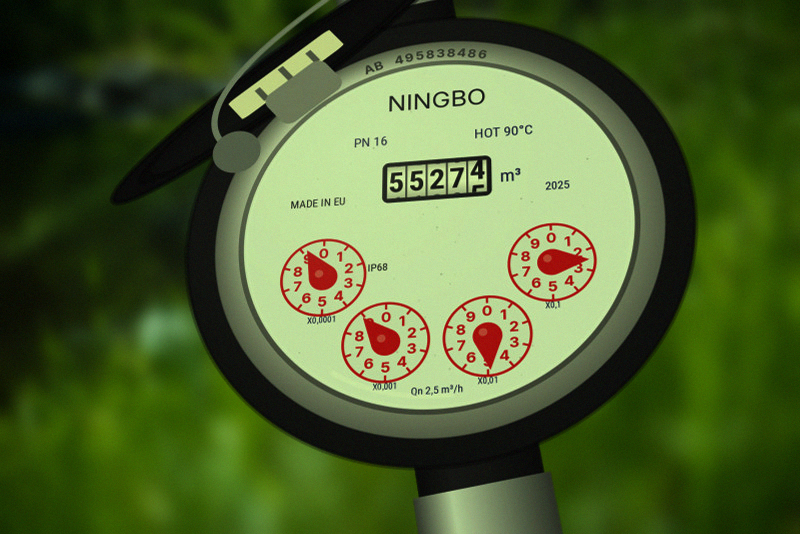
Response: 55274.2489 m³
